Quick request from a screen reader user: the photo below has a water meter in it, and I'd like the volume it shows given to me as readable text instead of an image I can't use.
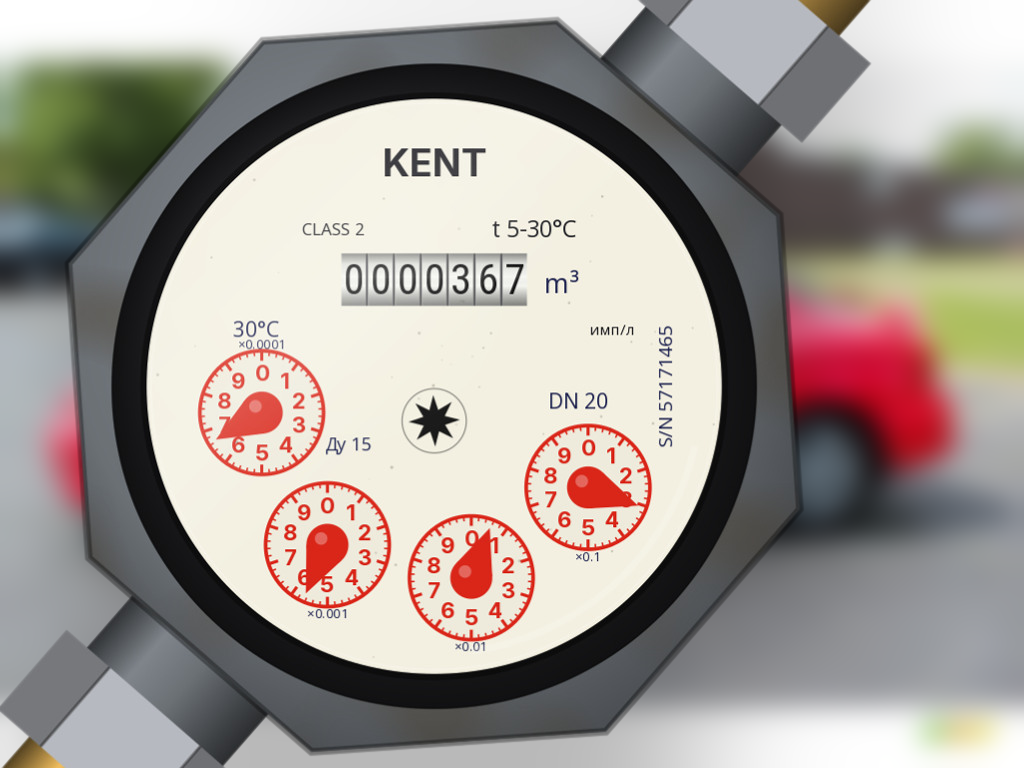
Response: 367.3056 m³
